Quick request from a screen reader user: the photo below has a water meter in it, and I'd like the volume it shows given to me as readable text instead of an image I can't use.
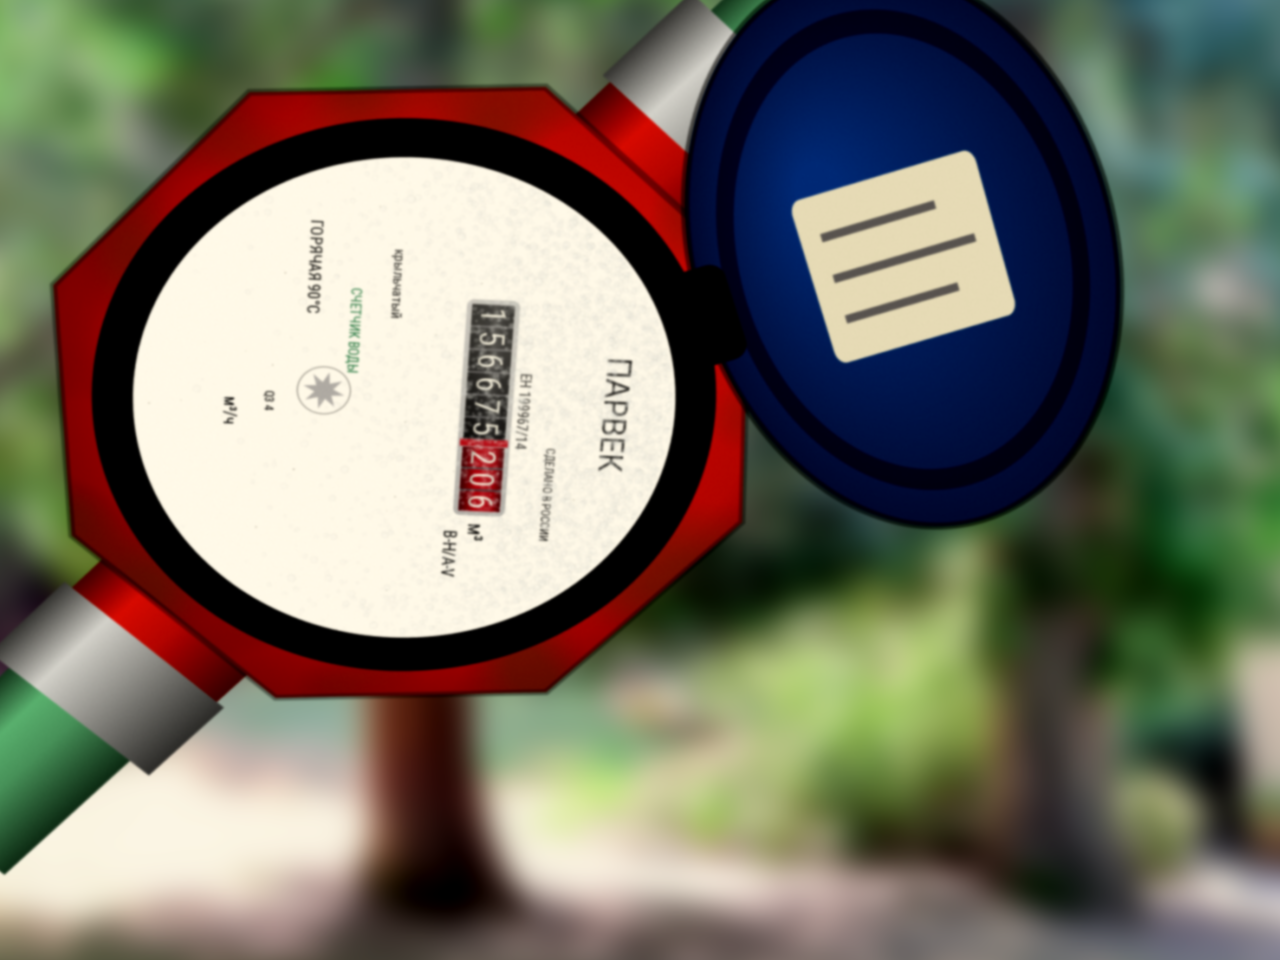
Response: 156675.206 m³
